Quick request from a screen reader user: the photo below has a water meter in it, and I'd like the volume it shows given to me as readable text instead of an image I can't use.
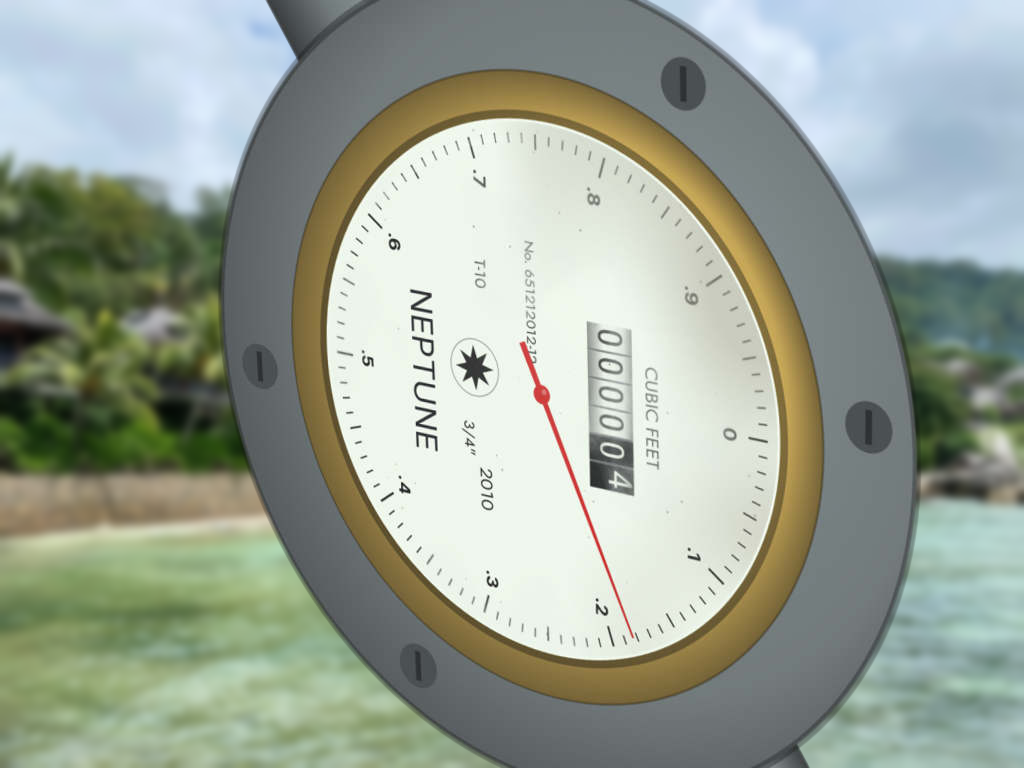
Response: 4.18 ft³
